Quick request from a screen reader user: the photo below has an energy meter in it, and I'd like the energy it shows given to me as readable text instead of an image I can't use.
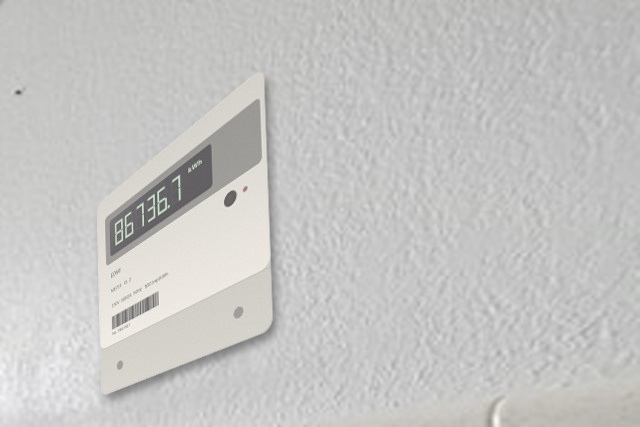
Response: 86736.7 kWh
